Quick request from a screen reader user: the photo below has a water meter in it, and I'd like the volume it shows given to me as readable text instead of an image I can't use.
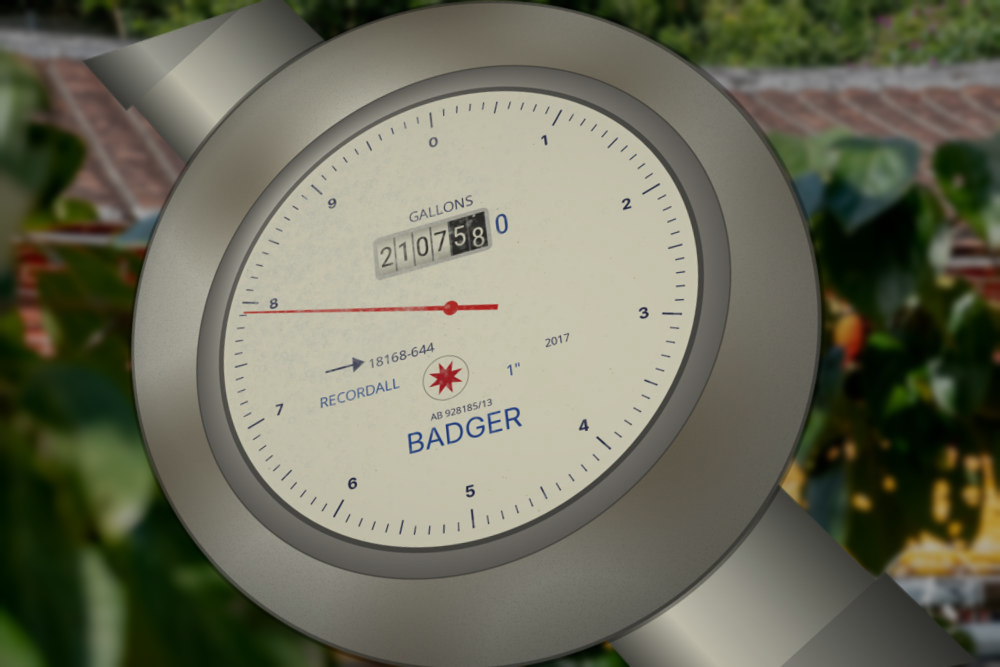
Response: 2107577.9 gal
